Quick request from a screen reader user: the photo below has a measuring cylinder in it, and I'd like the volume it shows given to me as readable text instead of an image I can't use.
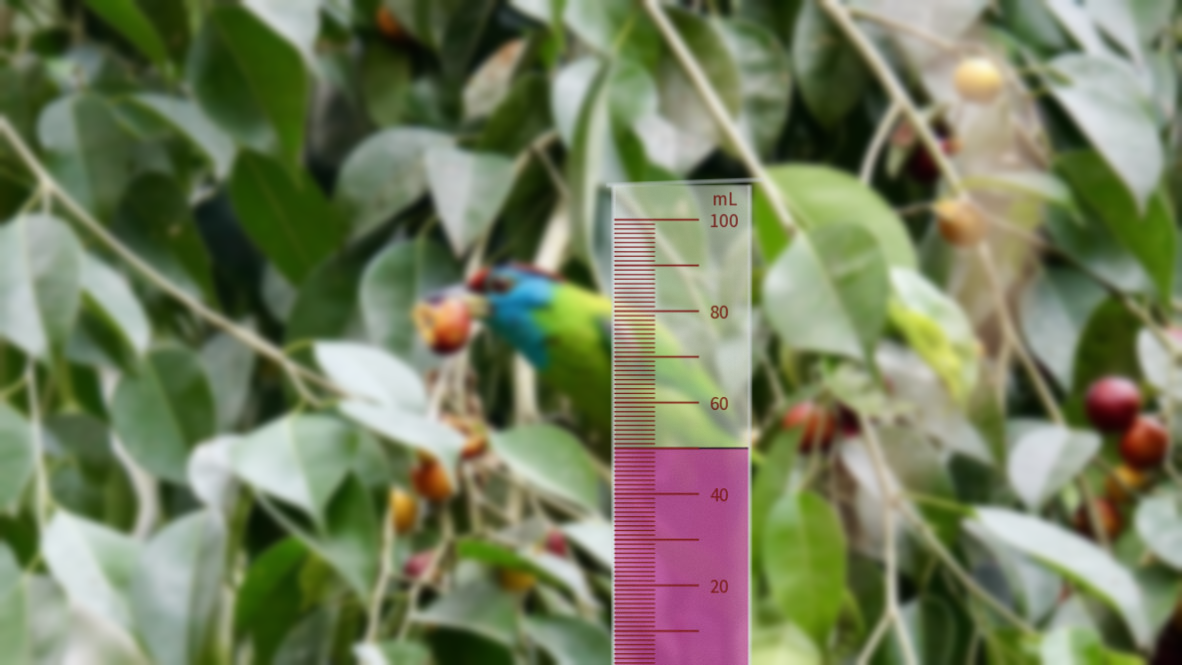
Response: 50 mL
